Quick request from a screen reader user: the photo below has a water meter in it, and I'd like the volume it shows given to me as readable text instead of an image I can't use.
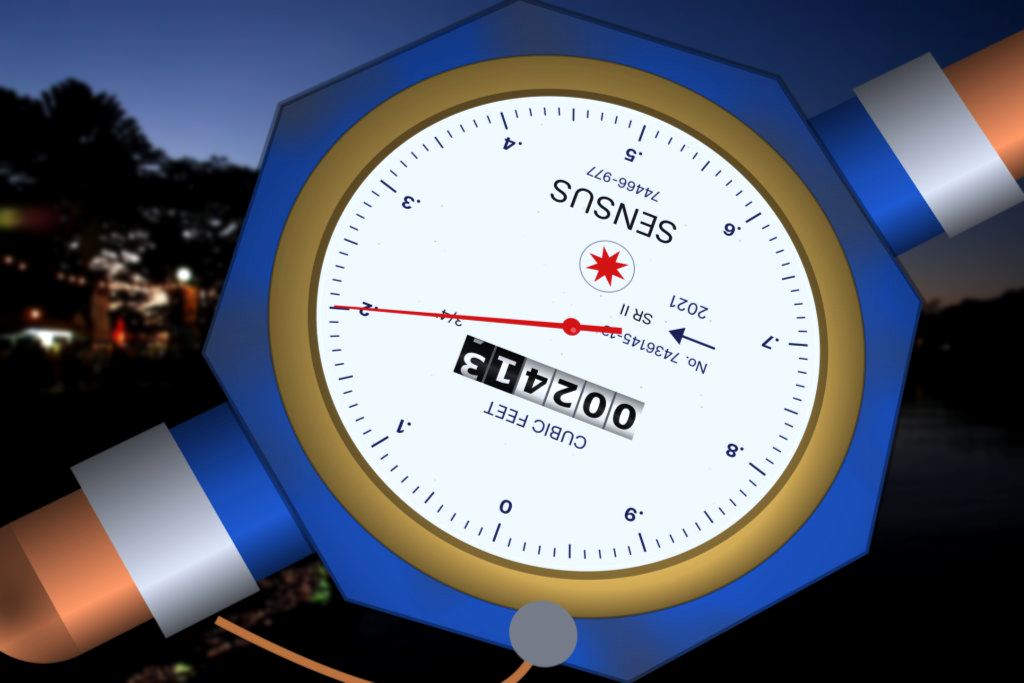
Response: 2413.20 ft³
